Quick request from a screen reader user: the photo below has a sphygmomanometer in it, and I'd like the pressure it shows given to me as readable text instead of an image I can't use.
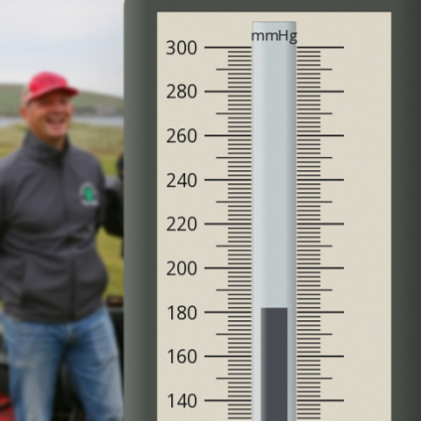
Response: 182 mmHg
